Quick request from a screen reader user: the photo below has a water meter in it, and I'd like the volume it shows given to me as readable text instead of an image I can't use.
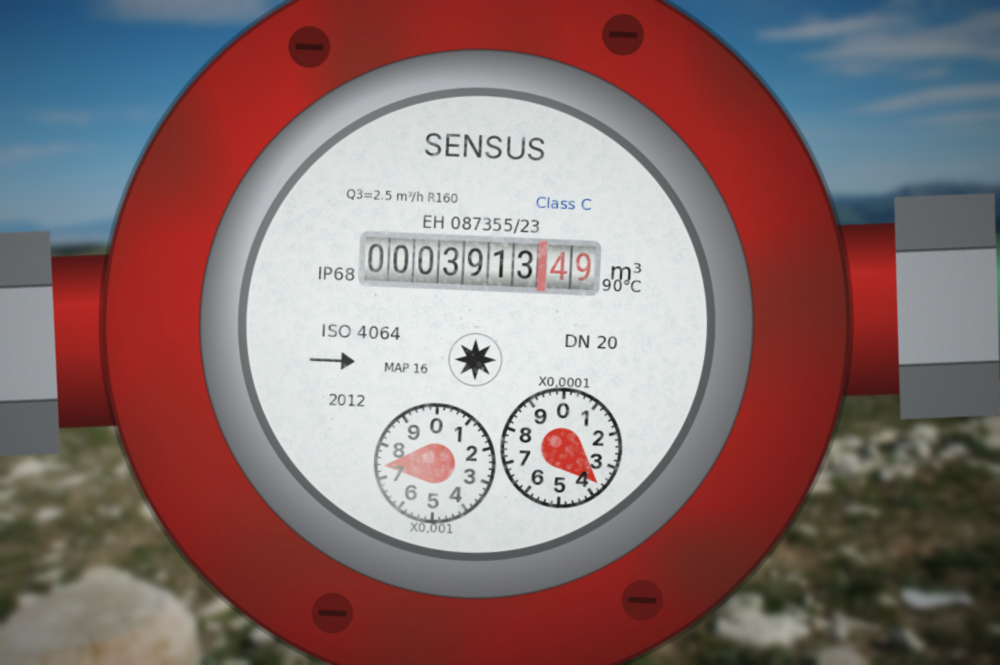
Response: 3913.4973 m³
